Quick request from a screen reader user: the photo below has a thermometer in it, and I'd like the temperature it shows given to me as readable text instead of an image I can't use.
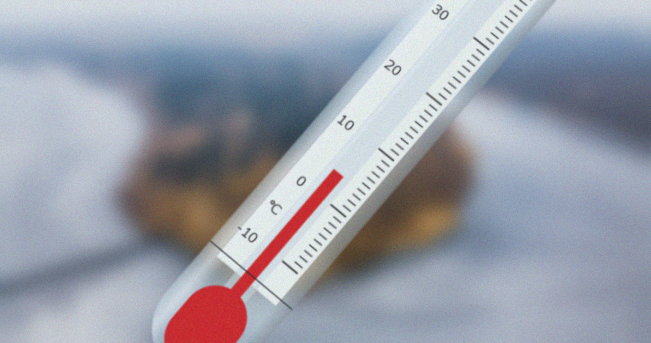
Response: 4 °C
